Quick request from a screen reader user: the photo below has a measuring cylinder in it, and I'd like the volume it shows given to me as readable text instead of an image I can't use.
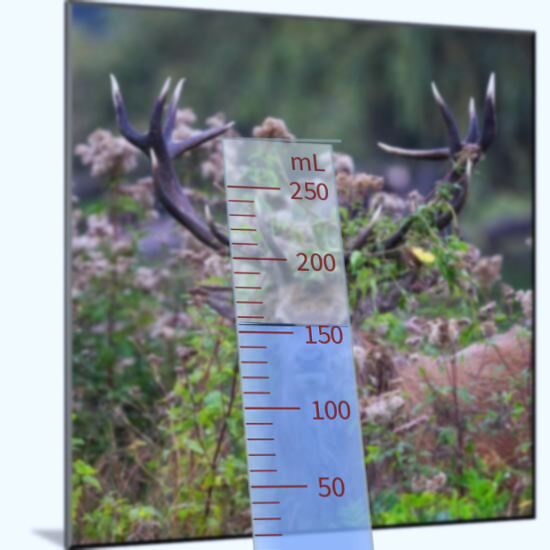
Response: 155 mL
